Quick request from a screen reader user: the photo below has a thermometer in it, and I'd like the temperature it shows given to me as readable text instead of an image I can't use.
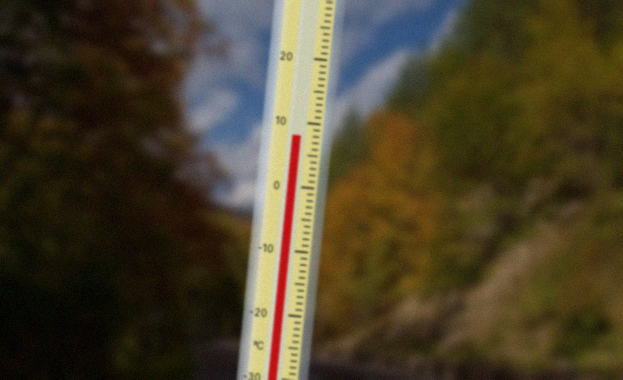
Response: 8 °C
